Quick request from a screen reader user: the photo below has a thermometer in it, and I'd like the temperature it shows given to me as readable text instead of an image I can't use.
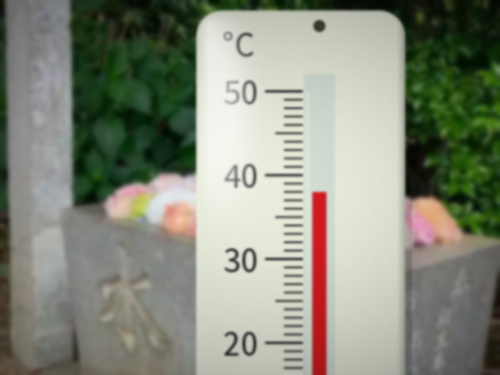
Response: 38 °C
